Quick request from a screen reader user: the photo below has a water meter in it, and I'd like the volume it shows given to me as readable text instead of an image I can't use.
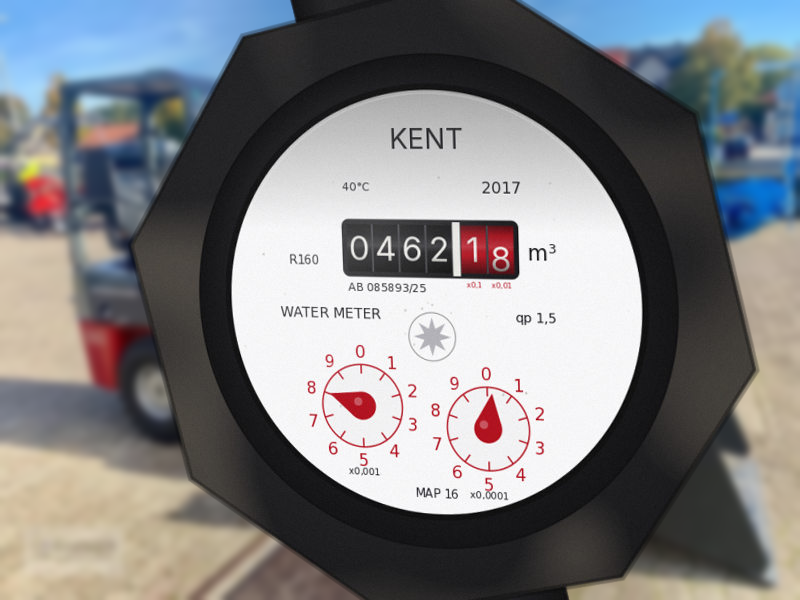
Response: 462.1780 m³
